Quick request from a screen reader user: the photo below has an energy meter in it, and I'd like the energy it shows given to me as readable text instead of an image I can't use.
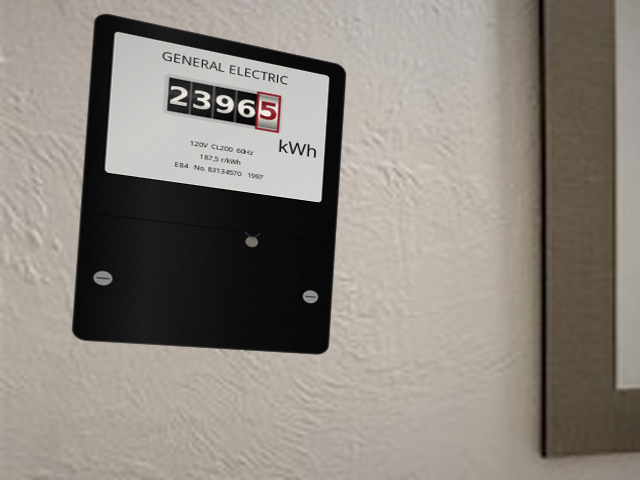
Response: 2396.5 kWh
